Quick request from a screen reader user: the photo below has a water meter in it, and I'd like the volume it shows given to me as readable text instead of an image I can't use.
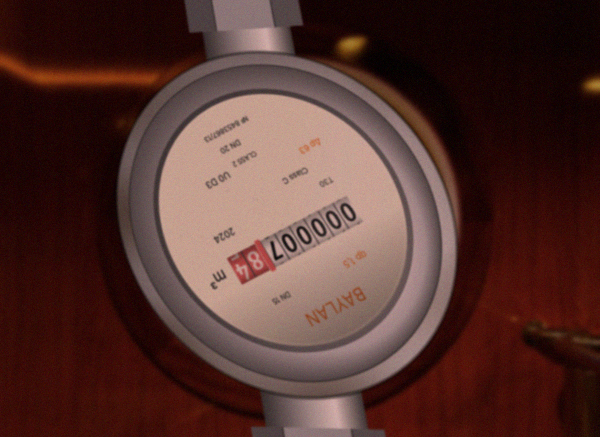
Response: 7.84 m³
